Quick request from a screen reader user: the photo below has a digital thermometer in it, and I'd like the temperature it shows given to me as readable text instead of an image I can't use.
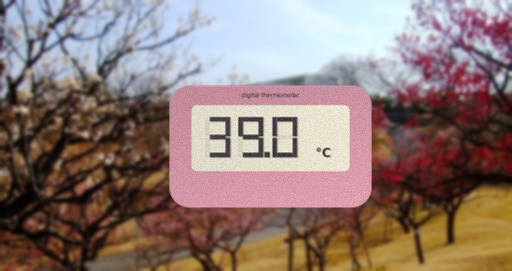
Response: 39.0 °C
